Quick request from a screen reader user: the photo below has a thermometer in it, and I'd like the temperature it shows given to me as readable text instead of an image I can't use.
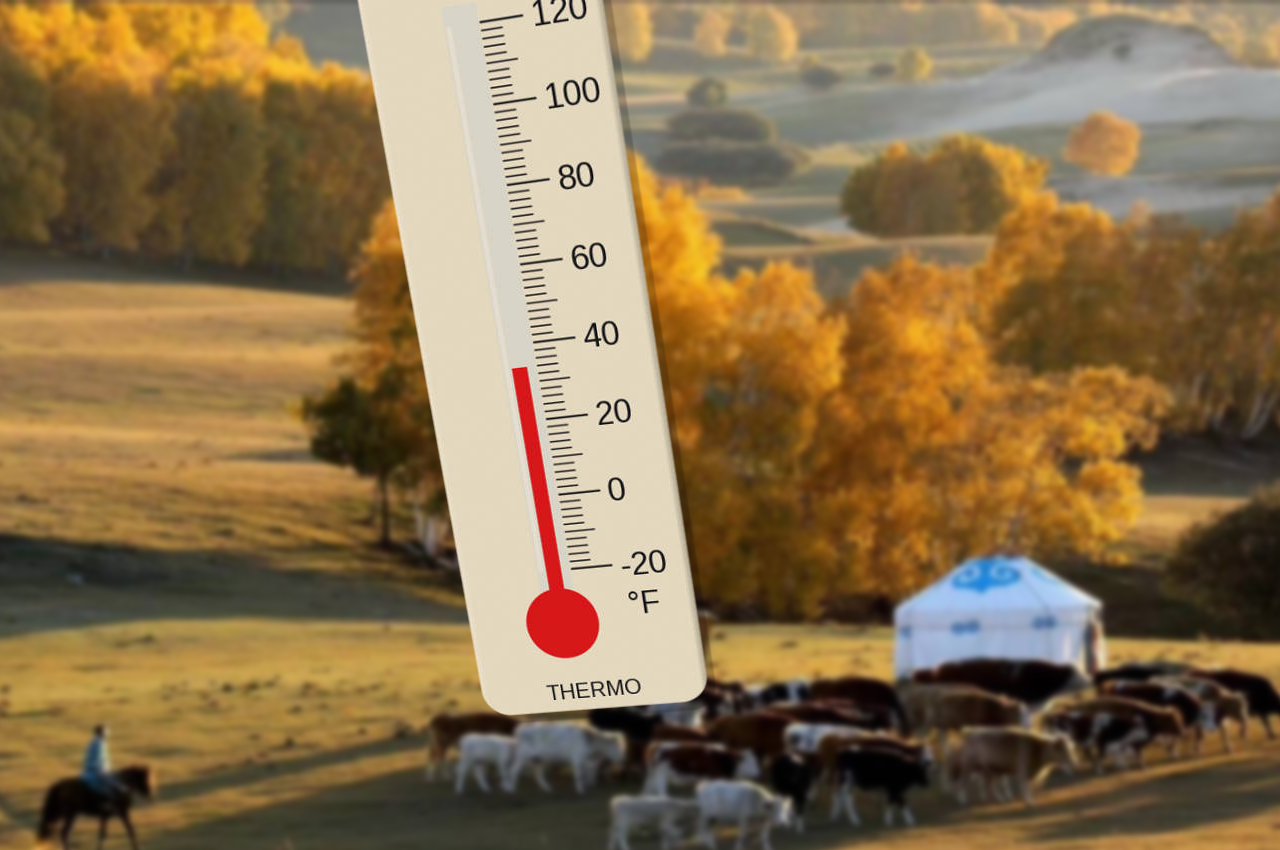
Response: 34 °F
